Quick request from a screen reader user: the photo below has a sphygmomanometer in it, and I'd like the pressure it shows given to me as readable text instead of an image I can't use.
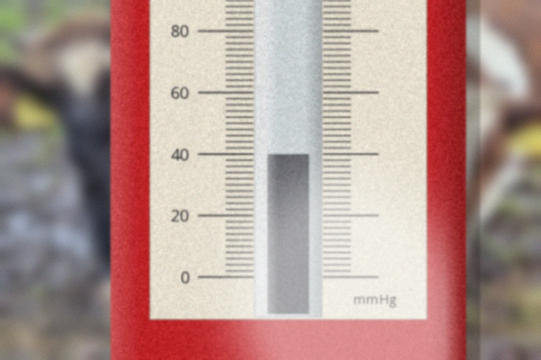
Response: 40 mmHg
